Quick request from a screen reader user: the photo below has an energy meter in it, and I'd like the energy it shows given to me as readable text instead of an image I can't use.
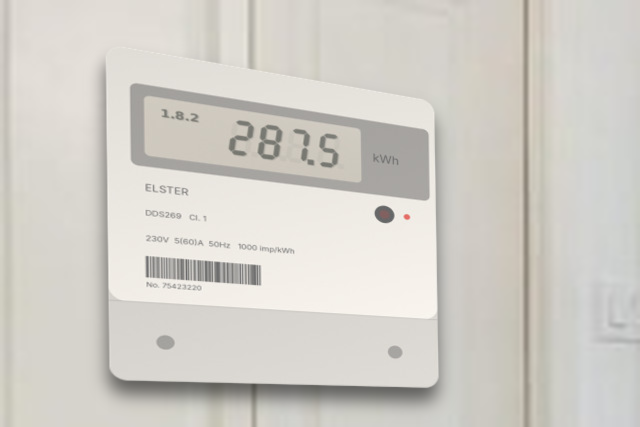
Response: 287.5 kWh
